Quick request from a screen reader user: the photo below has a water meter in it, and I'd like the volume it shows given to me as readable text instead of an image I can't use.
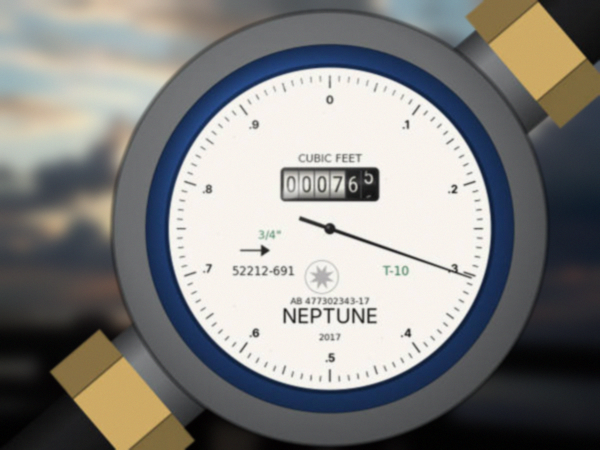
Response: 765.30 ft³
